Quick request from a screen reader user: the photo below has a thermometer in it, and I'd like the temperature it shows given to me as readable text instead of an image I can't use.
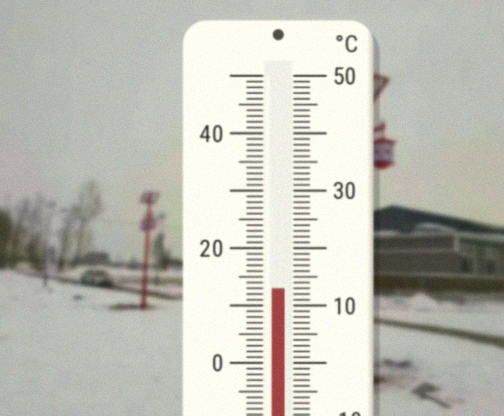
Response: 13 °C
